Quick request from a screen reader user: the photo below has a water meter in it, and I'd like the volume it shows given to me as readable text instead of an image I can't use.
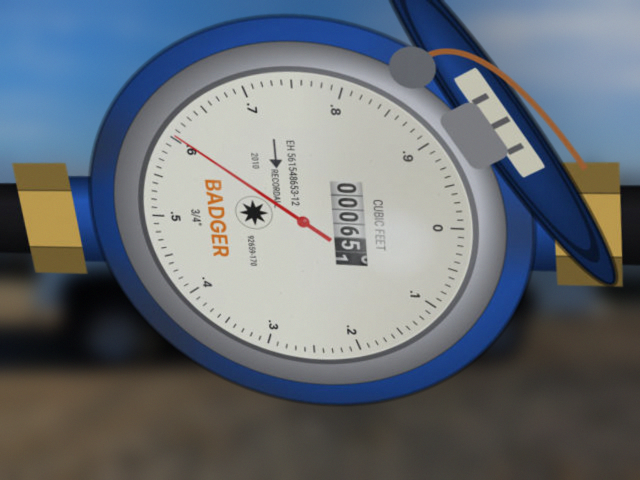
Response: 650.60 ft³
